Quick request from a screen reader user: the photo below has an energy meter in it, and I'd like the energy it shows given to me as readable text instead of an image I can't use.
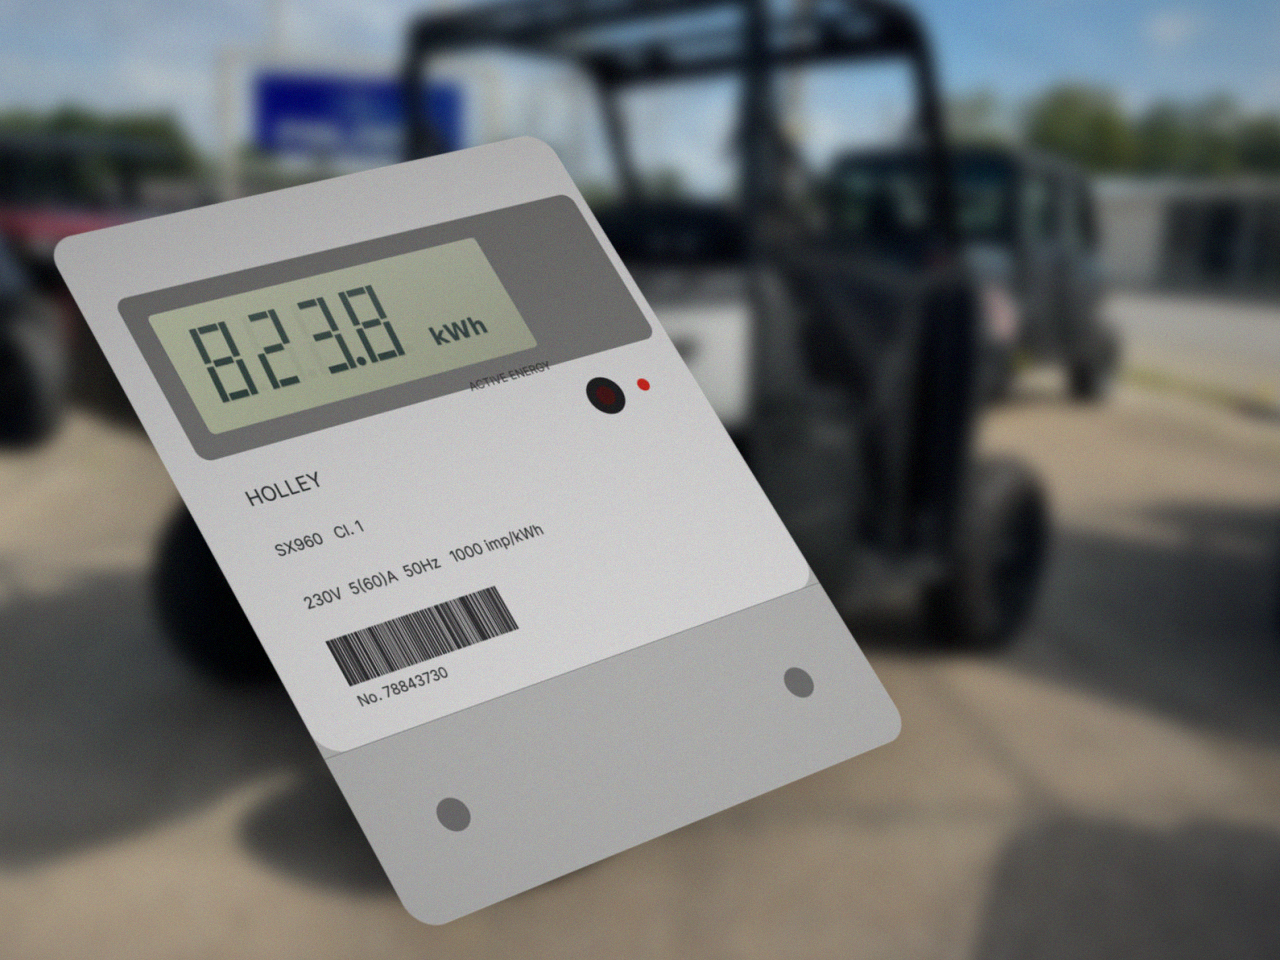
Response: 823.8 kWh
